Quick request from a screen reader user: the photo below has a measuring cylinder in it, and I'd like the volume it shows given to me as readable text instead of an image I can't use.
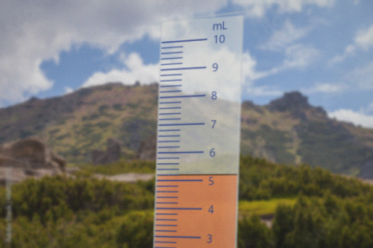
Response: 5.2 mL
